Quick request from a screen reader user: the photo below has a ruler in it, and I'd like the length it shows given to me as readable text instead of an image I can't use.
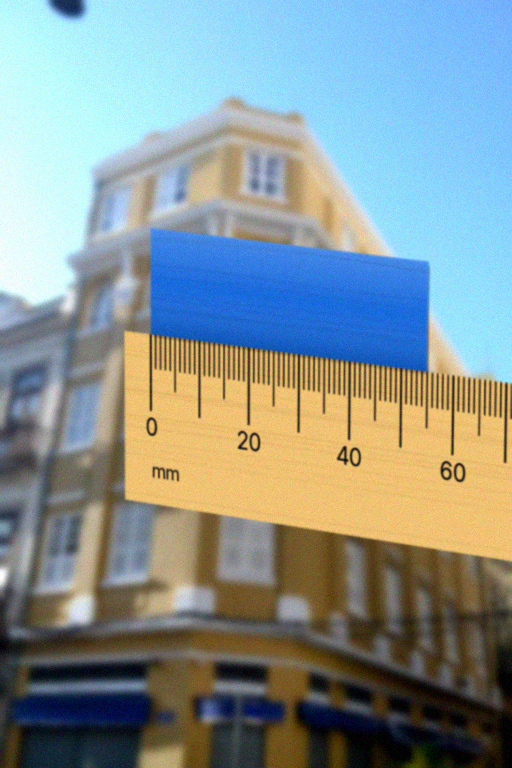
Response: 55 mm
